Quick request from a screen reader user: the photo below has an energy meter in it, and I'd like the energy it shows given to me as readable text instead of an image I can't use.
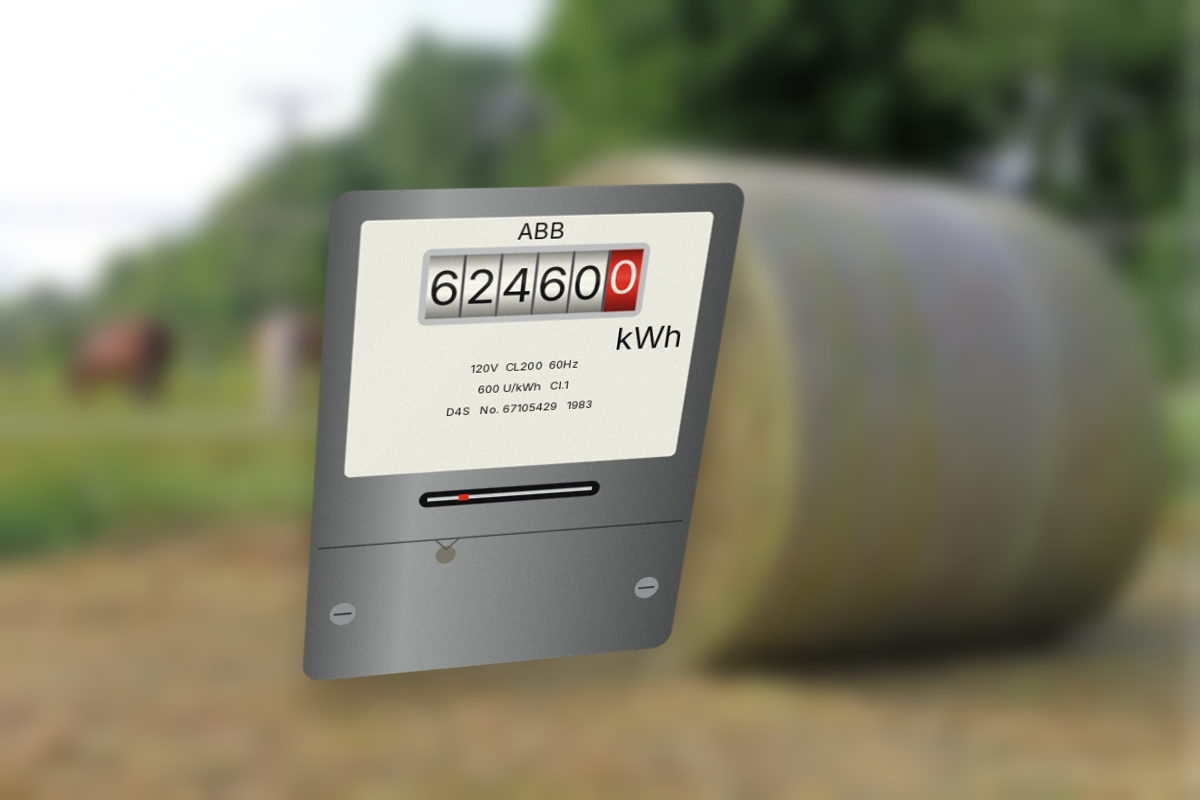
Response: 62460.0 kWh
